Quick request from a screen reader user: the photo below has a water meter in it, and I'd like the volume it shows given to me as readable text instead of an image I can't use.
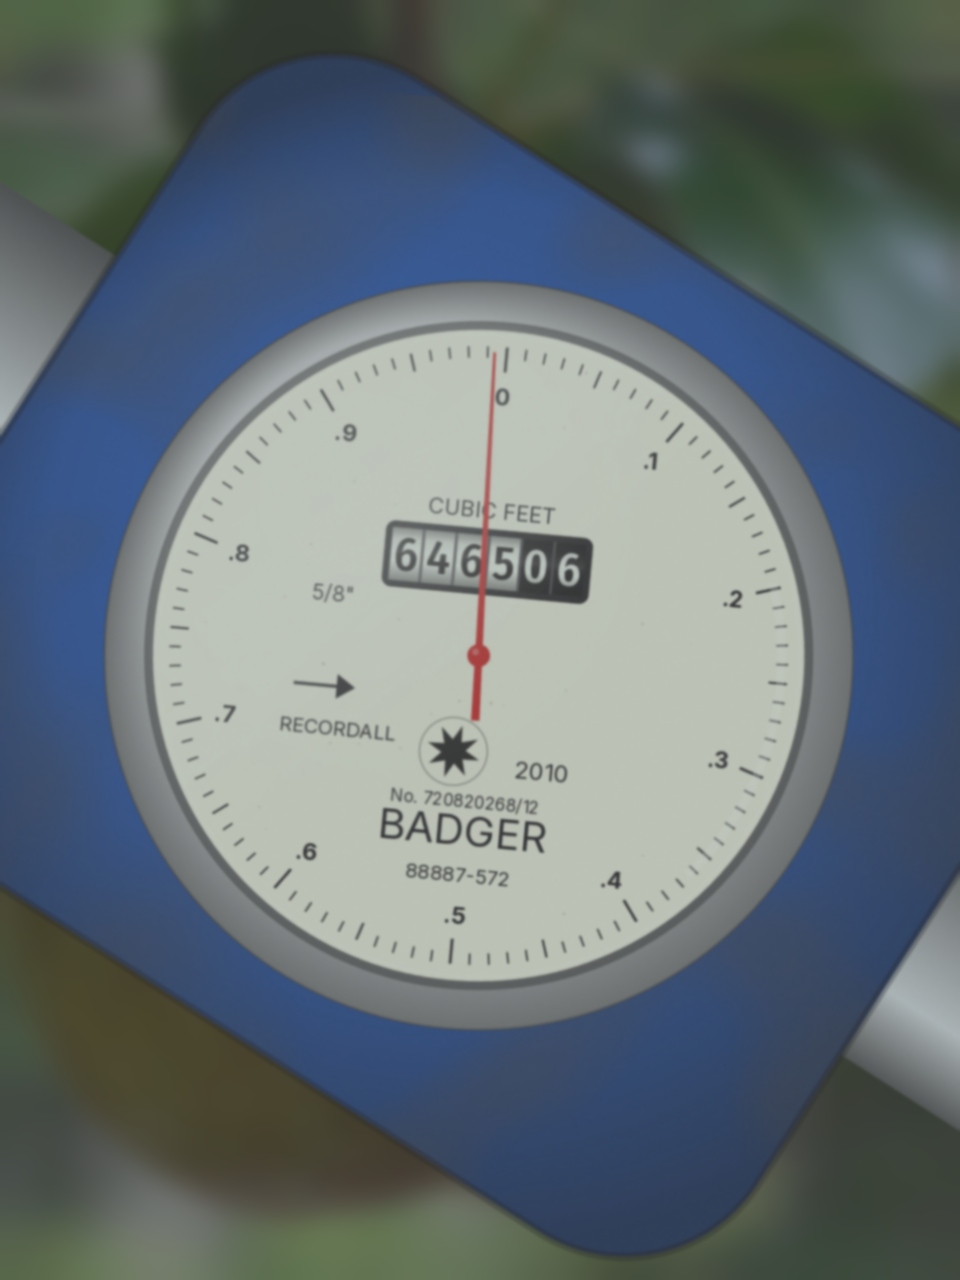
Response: 646505.99 ft³
